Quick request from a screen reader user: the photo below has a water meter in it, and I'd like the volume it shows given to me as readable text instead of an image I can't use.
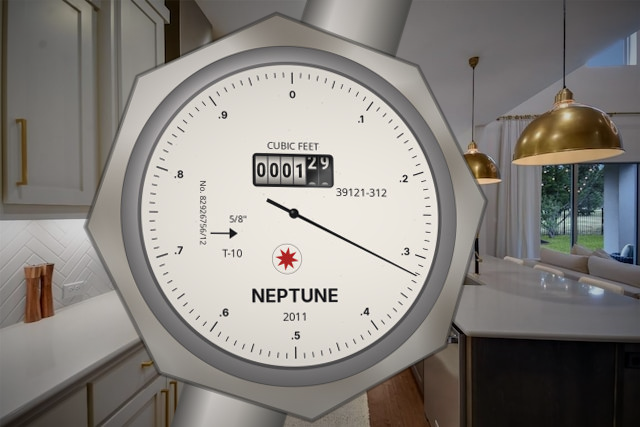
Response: 129.32 ft³
